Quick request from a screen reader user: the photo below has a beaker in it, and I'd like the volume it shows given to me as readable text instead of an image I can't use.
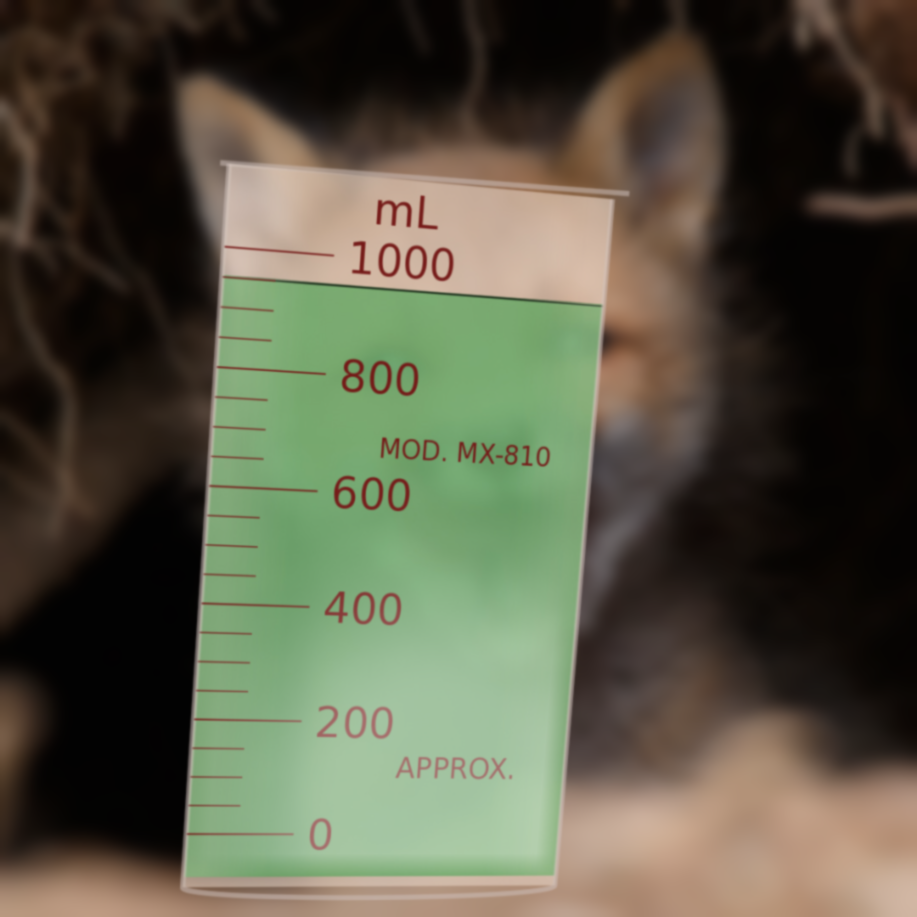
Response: 950 mL
